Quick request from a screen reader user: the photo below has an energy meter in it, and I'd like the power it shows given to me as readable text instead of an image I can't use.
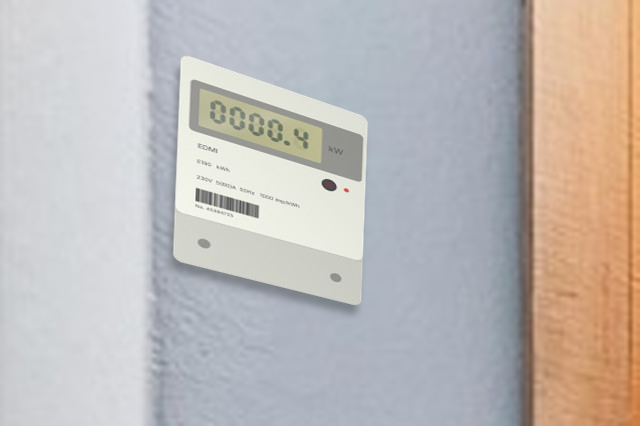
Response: 0.4 kW
